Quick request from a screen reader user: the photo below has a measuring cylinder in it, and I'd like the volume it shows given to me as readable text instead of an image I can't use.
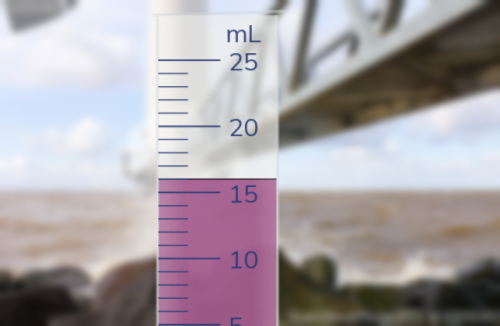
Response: 16 mL
